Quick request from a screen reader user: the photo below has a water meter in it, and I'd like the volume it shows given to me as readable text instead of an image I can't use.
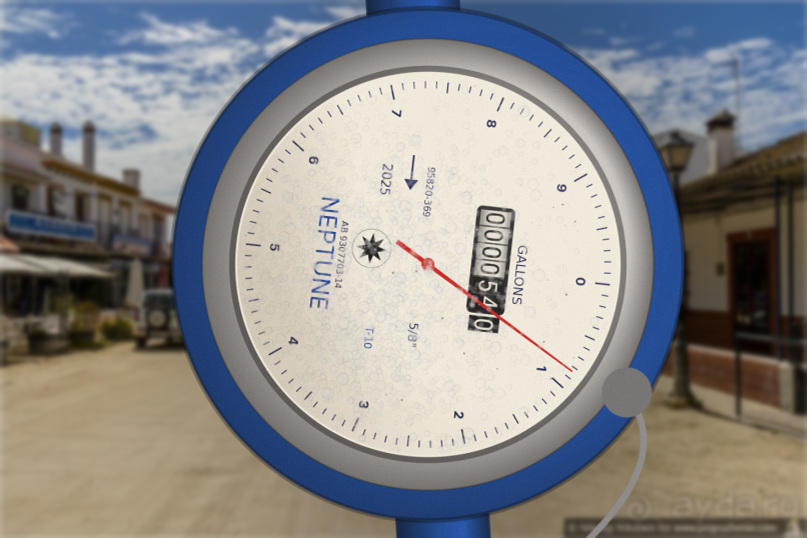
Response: 540.8 gal
